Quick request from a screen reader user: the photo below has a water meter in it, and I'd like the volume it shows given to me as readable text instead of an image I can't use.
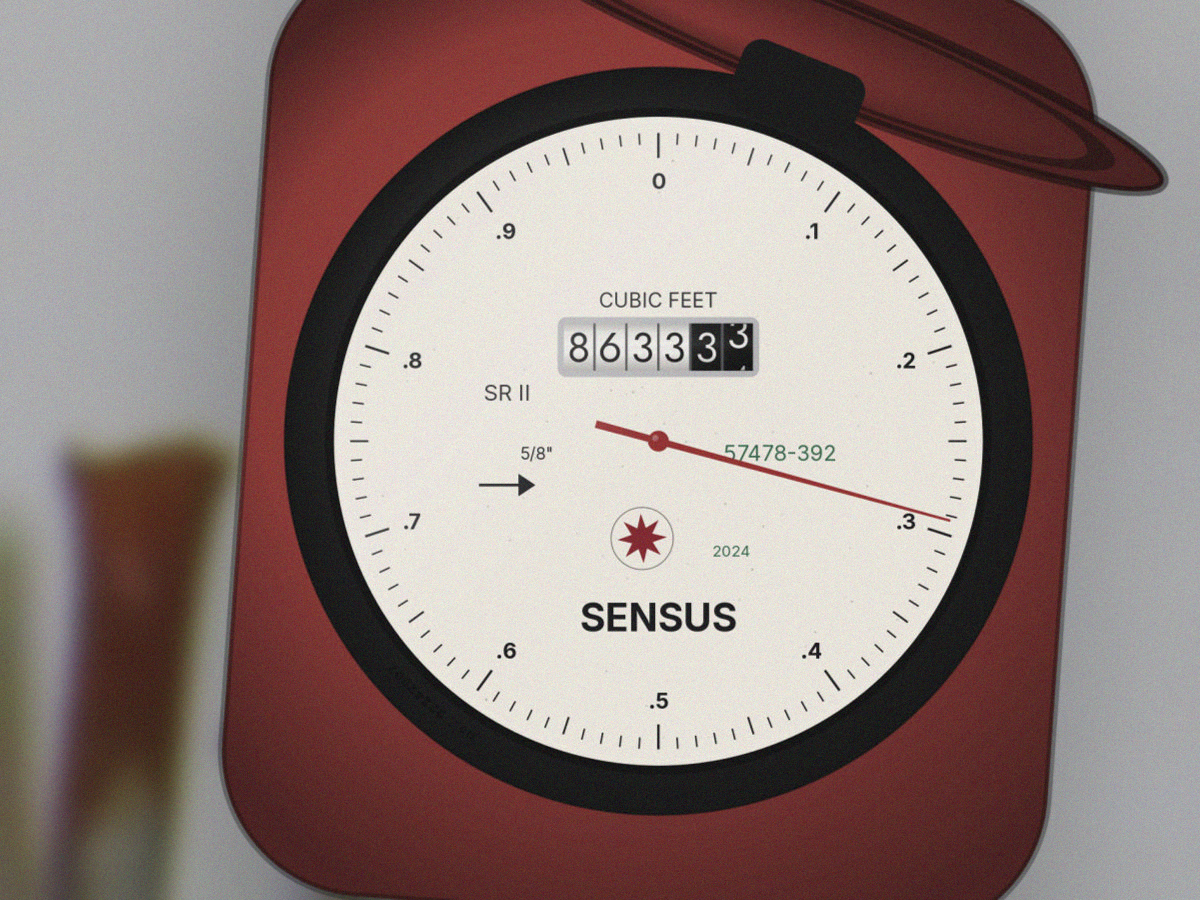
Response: 863333.29 ft³
